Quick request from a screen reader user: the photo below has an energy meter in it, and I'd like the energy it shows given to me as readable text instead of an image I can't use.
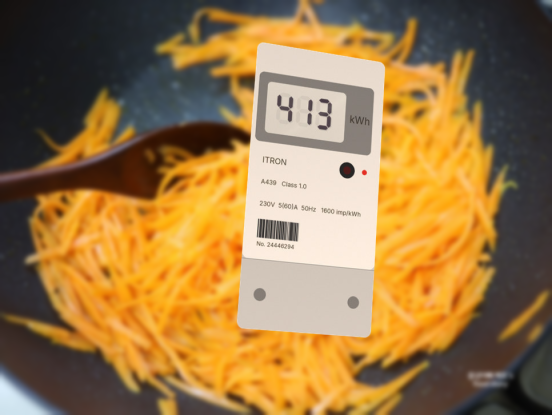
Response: 413 kWh
